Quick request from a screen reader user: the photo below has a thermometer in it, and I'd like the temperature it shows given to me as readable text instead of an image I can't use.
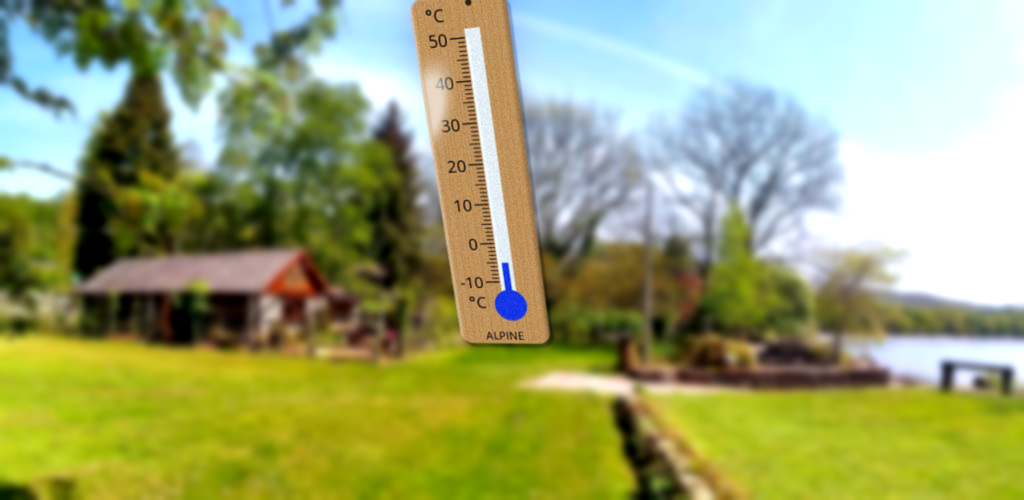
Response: -5 °C
